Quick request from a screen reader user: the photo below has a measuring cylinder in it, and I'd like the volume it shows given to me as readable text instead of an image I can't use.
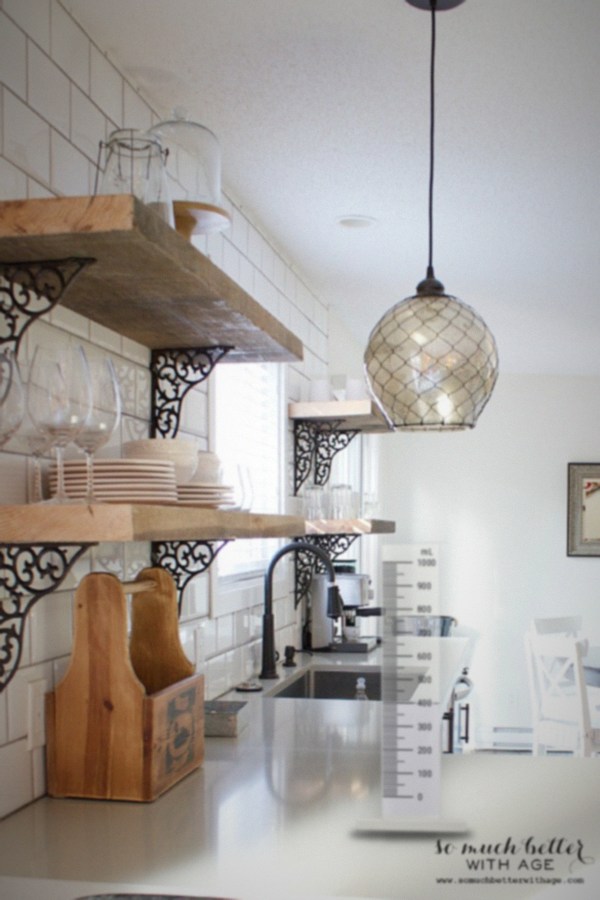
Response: 400 mL
